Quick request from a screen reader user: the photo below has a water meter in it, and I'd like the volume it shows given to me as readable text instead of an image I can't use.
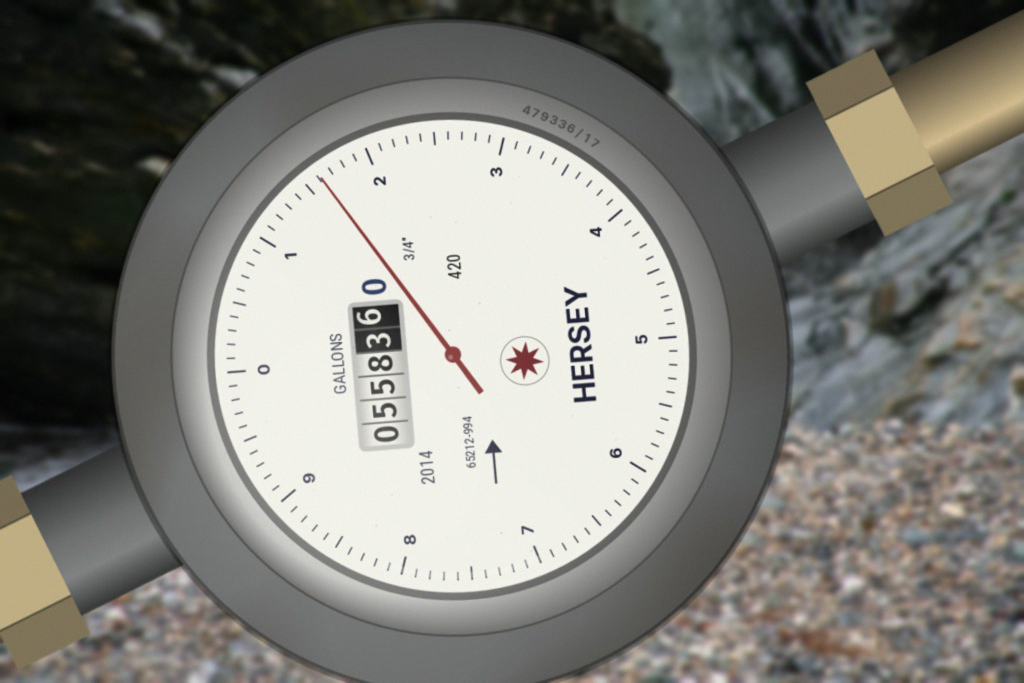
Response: 558361.6 gal
